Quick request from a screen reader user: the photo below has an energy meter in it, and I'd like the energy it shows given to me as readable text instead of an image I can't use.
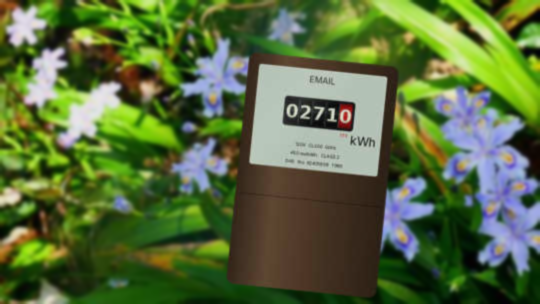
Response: 271.0 kWh
